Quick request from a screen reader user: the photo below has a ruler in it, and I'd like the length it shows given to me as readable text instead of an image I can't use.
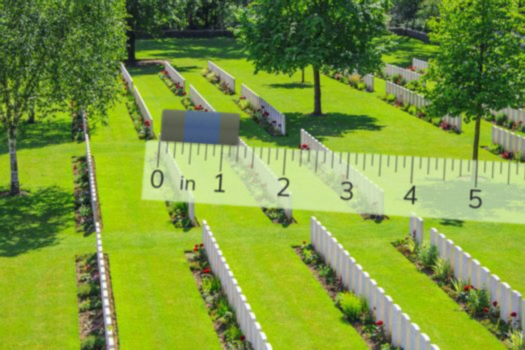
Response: 1.25 in
